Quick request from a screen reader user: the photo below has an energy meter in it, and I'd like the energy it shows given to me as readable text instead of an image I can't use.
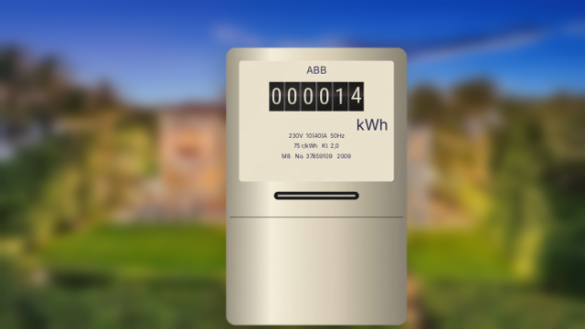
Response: 14 kWh
